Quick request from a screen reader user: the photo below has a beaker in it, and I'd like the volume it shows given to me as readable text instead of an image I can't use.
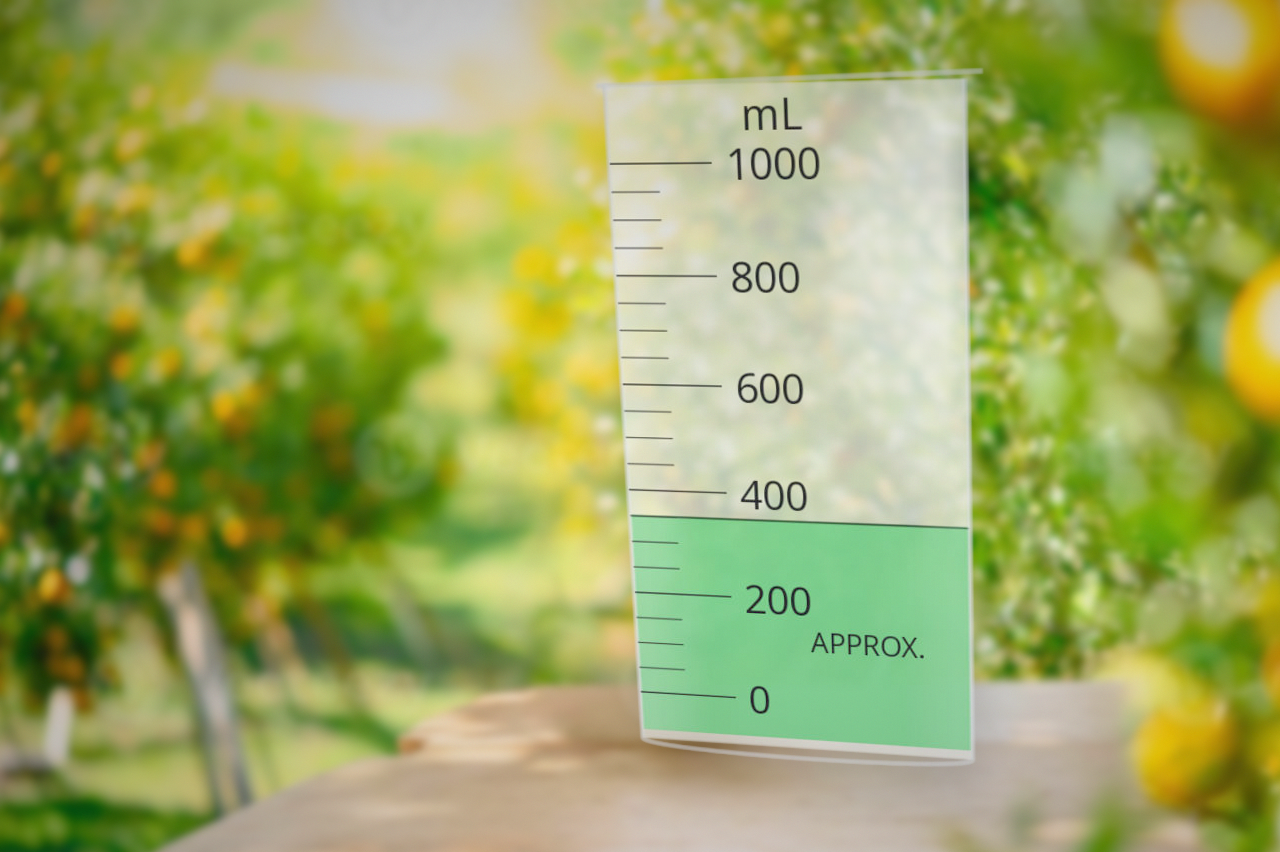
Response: 350 mL
